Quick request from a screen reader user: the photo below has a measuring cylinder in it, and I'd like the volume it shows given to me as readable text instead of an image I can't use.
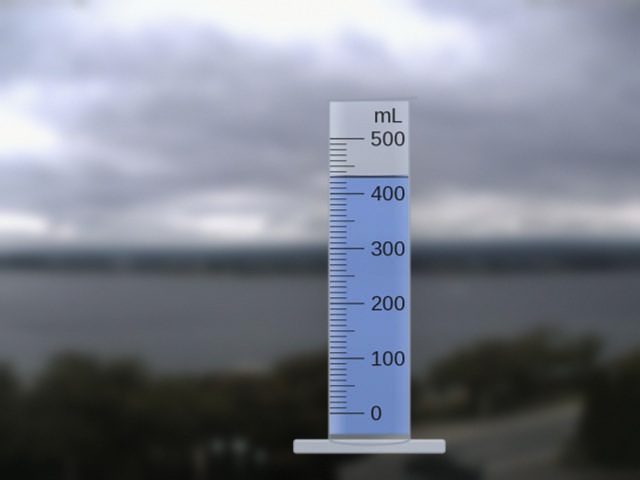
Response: 430 mL
